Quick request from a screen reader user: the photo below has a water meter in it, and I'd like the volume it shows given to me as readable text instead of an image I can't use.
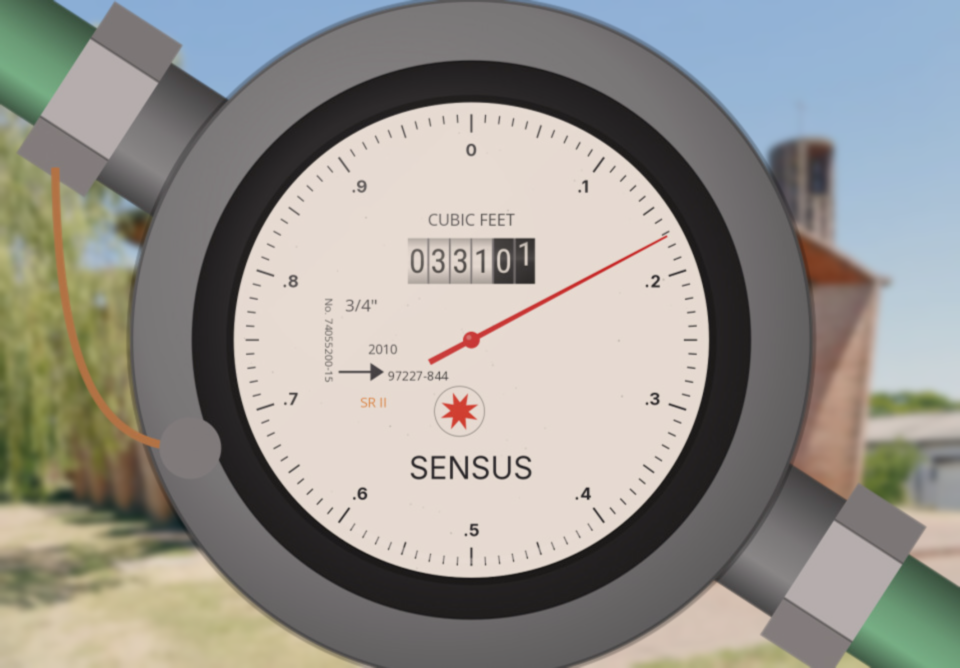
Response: 33101.17 ft³
